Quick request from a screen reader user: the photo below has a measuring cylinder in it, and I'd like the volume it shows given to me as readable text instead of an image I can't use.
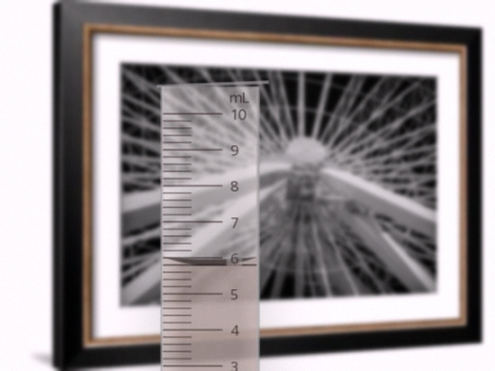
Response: 5.8 mL
